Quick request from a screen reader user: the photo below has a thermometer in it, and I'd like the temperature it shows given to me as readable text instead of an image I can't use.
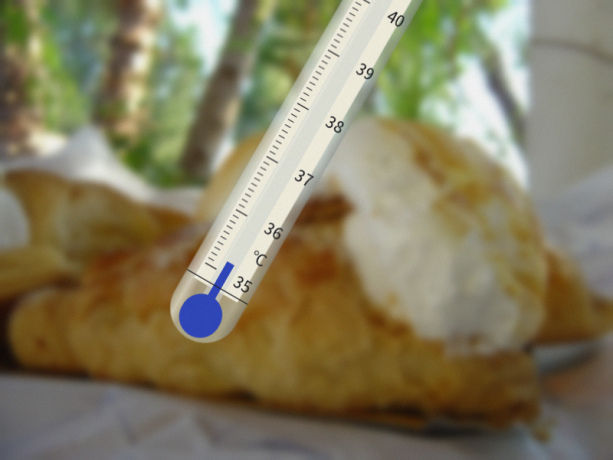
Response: 35.2 °C
